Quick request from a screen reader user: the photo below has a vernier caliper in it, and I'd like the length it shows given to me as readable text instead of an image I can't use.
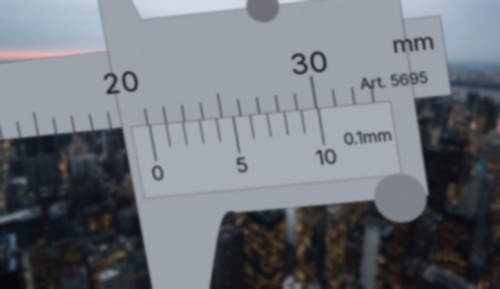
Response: 21.1 mm
